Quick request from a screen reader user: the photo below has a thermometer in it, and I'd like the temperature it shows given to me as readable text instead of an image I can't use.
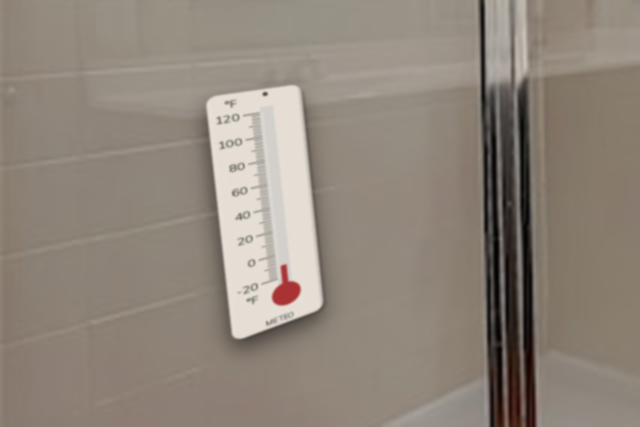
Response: -10 °F
